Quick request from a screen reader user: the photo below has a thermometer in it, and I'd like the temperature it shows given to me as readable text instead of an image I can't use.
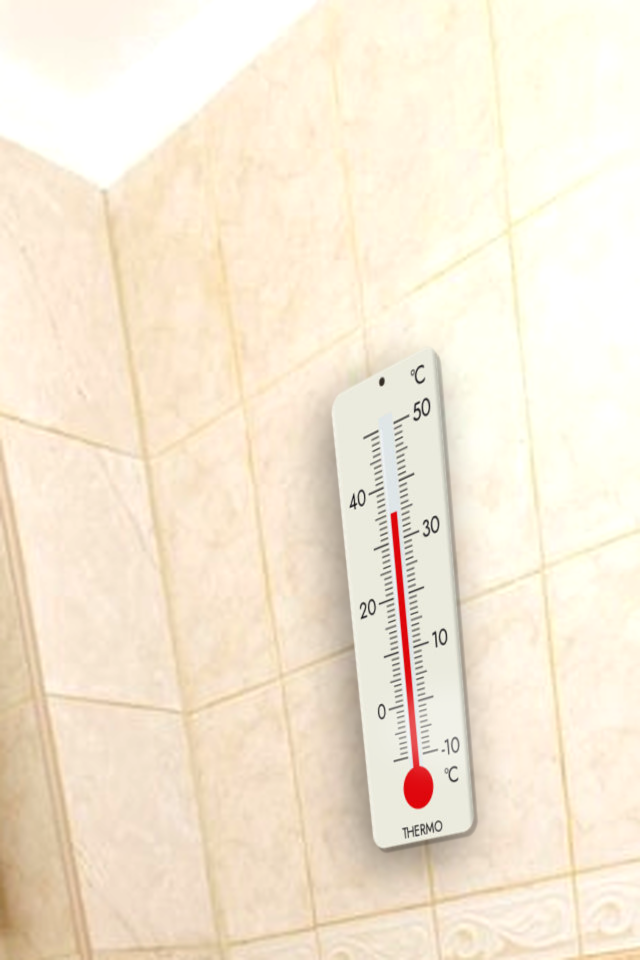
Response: 35 °C
